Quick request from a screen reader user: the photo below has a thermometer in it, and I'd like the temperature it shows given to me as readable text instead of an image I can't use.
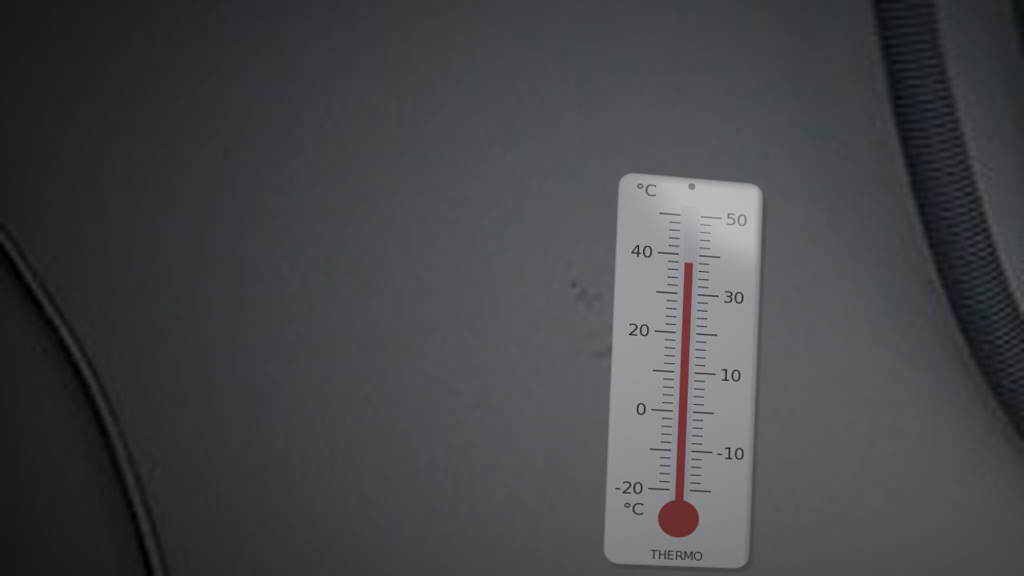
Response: 38 °C
